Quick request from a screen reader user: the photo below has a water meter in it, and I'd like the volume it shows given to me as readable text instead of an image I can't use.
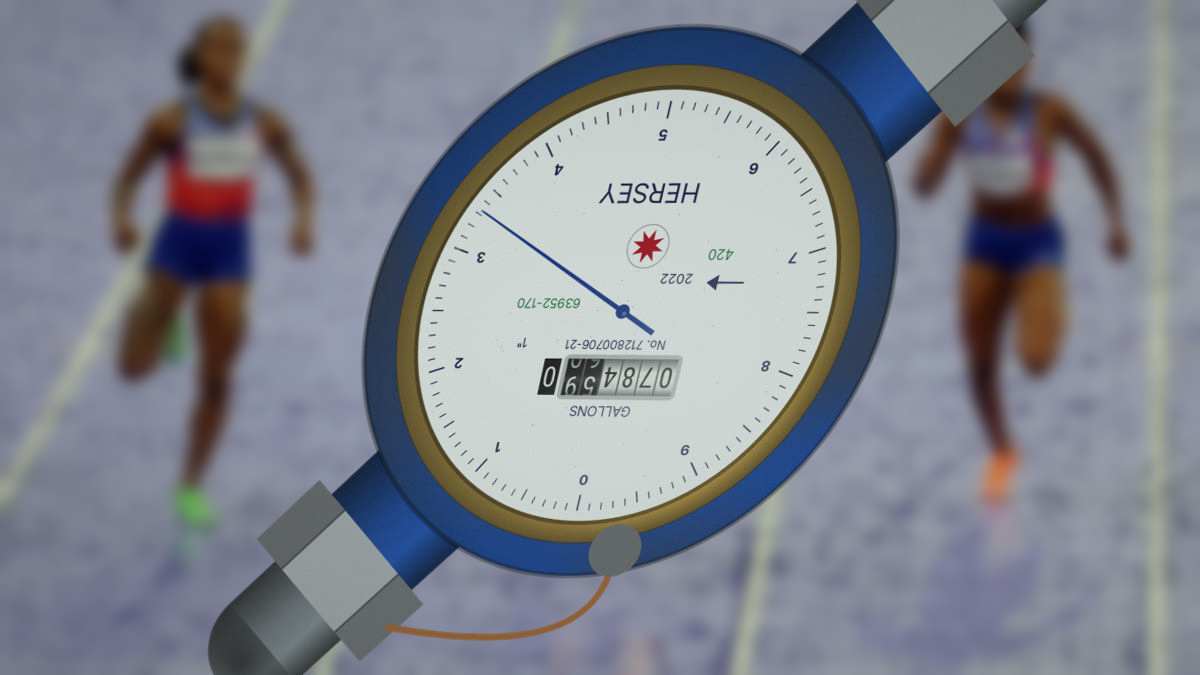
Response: 784593.3 gal
